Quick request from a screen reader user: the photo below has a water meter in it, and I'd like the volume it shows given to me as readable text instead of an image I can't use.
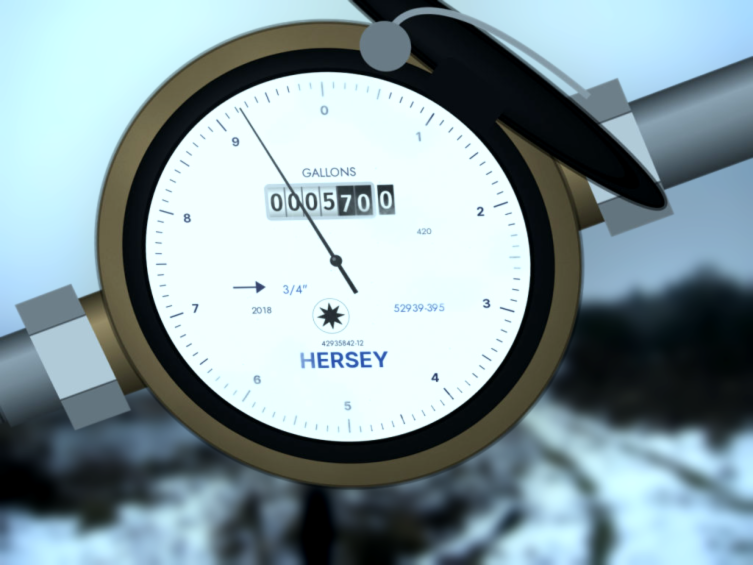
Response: 5699.2 gal
